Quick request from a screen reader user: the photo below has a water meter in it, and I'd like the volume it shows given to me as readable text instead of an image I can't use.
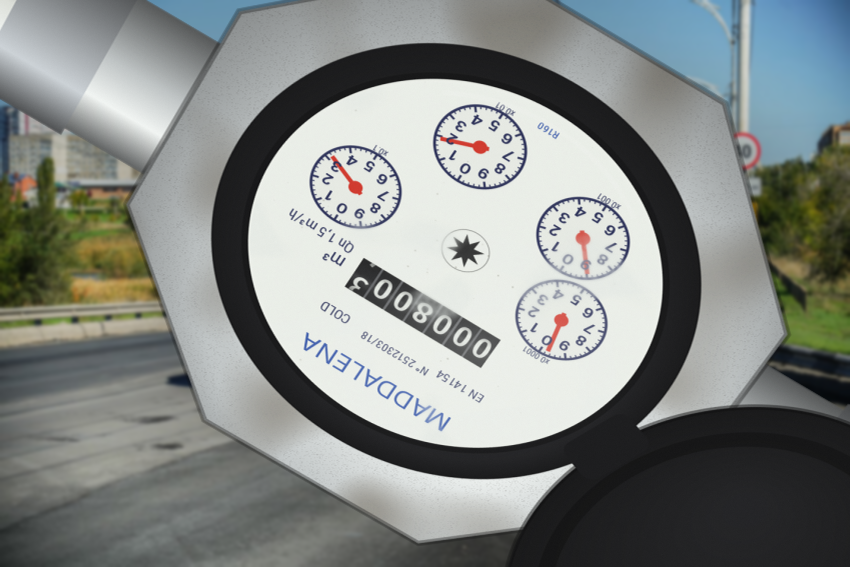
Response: 8003.3189 m³
